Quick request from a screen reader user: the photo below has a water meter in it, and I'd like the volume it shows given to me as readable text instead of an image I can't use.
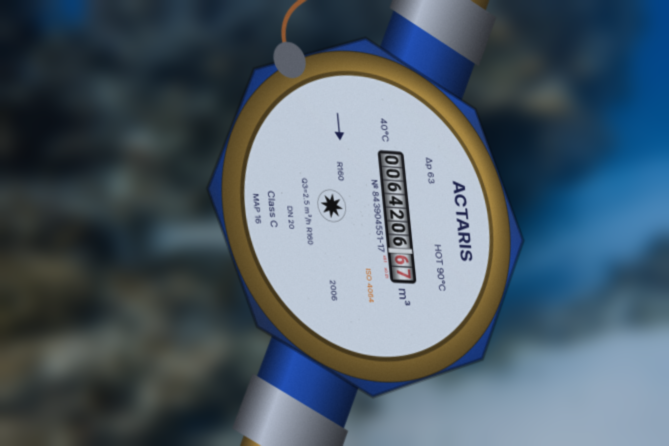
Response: 64206.67 m³
